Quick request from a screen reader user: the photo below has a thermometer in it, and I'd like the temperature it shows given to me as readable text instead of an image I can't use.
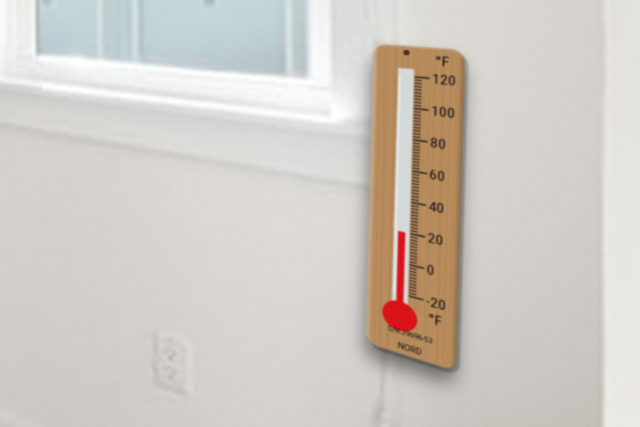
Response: 20 °F
